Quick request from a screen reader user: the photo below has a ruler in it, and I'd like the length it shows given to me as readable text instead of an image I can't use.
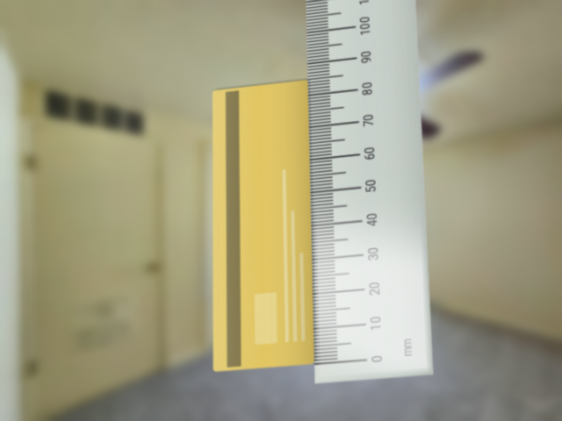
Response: 85 mm
